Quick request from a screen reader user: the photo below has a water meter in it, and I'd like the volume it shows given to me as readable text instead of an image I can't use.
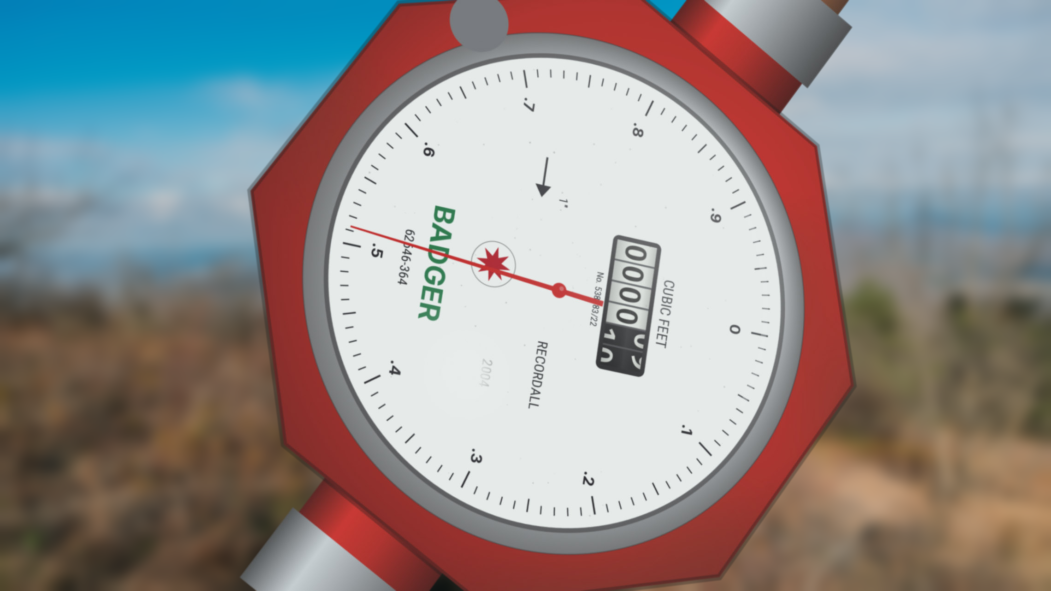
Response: 9.51 ft³
